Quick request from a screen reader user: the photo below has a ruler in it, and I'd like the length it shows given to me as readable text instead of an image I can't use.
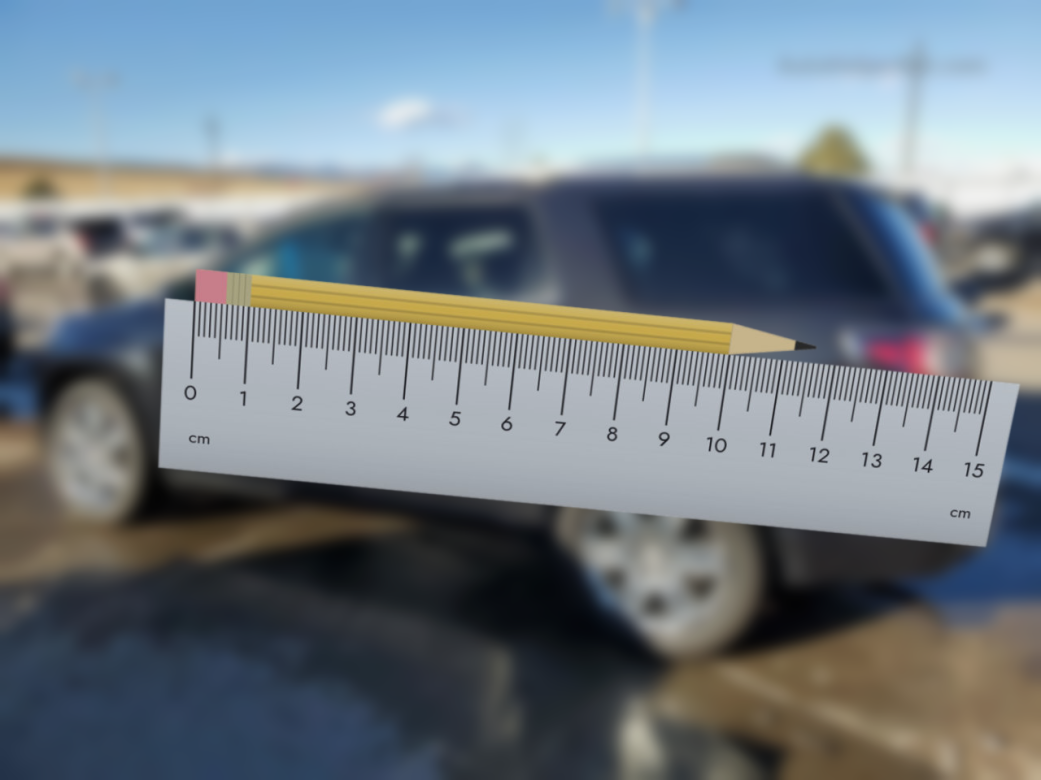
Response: 11.6 cm
